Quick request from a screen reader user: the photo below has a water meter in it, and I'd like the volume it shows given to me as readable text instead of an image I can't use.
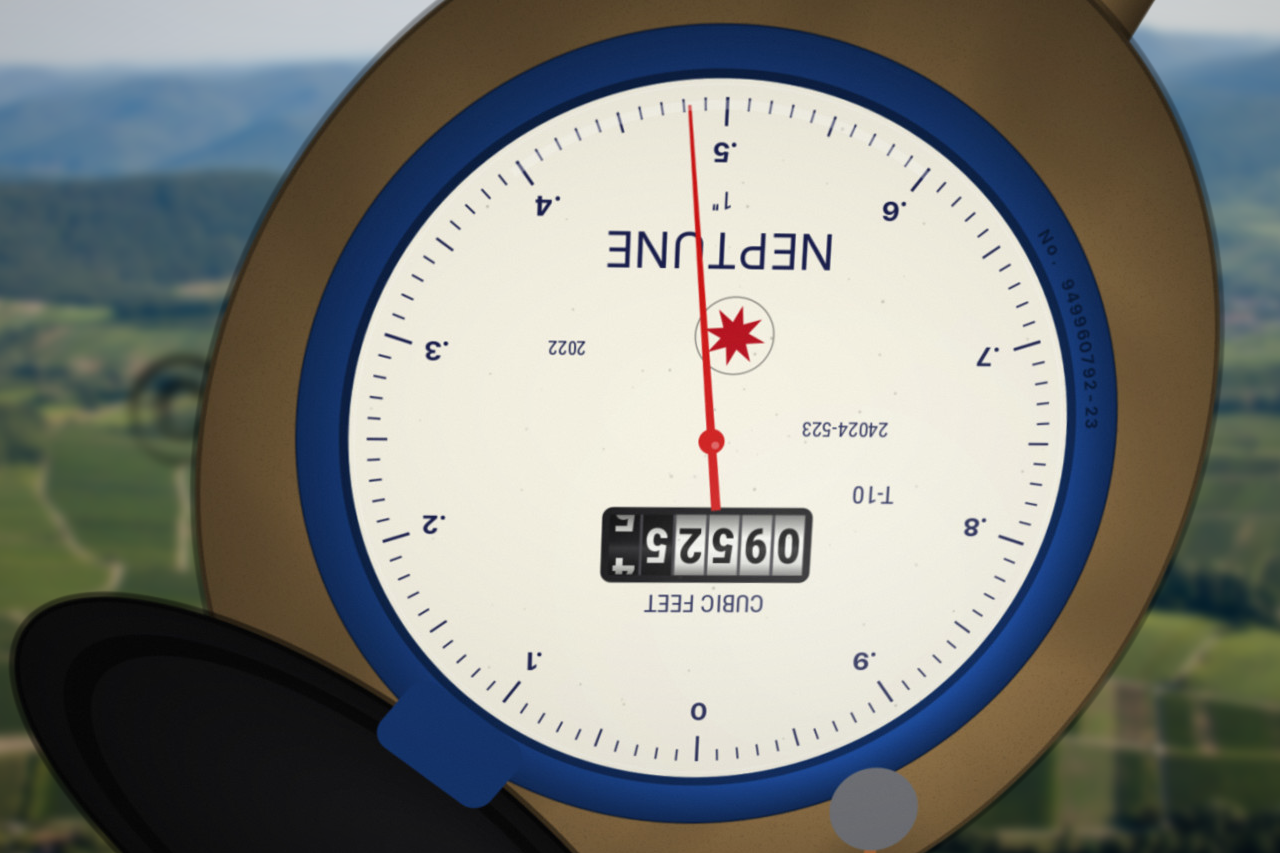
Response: 95254.48 ft³
